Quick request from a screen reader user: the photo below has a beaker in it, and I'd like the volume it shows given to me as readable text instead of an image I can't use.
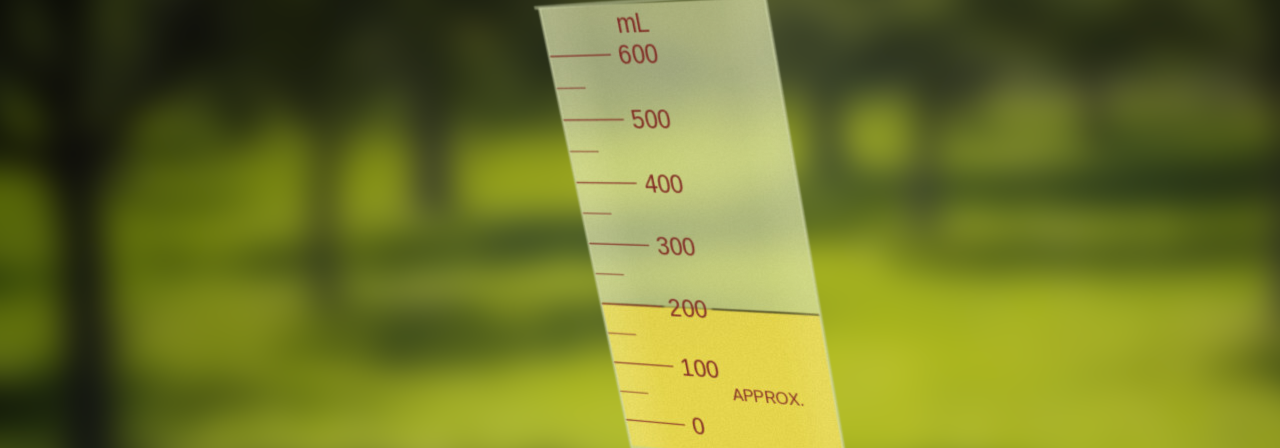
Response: 200 mL
